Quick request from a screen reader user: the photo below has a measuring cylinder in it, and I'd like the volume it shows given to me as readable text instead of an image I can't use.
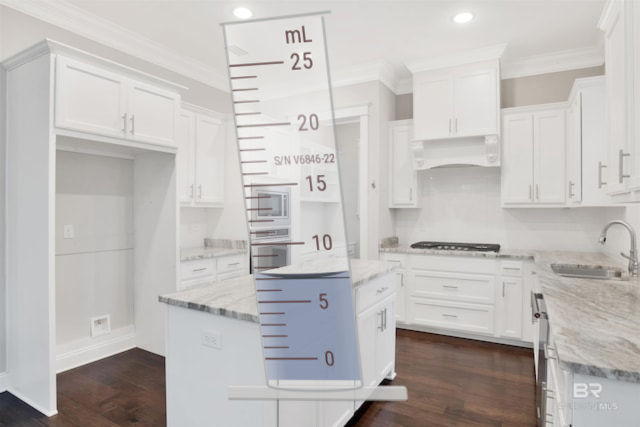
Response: 7 mL
